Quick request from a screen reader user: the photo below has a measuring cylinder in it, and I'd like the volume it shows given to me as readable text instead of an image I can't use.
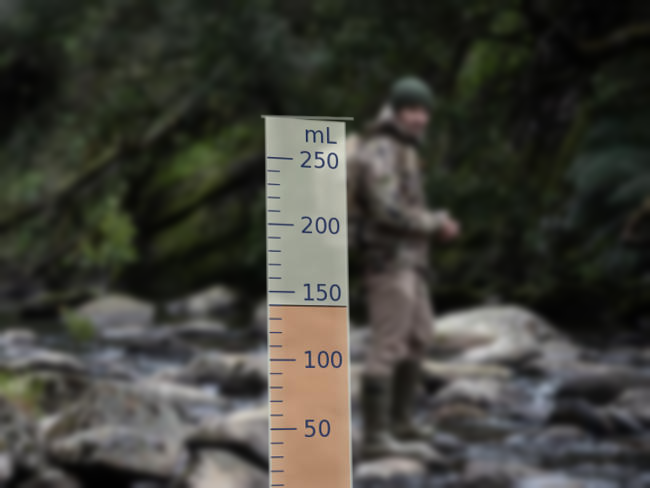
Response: 140 mL
